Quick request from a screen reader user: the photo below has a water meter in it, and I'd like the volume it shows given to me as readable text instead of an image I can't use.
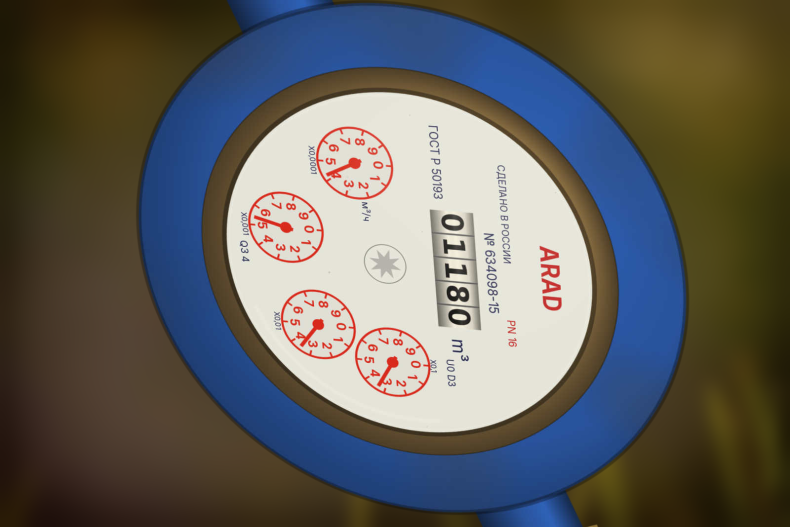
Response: 1180.3354 m³
